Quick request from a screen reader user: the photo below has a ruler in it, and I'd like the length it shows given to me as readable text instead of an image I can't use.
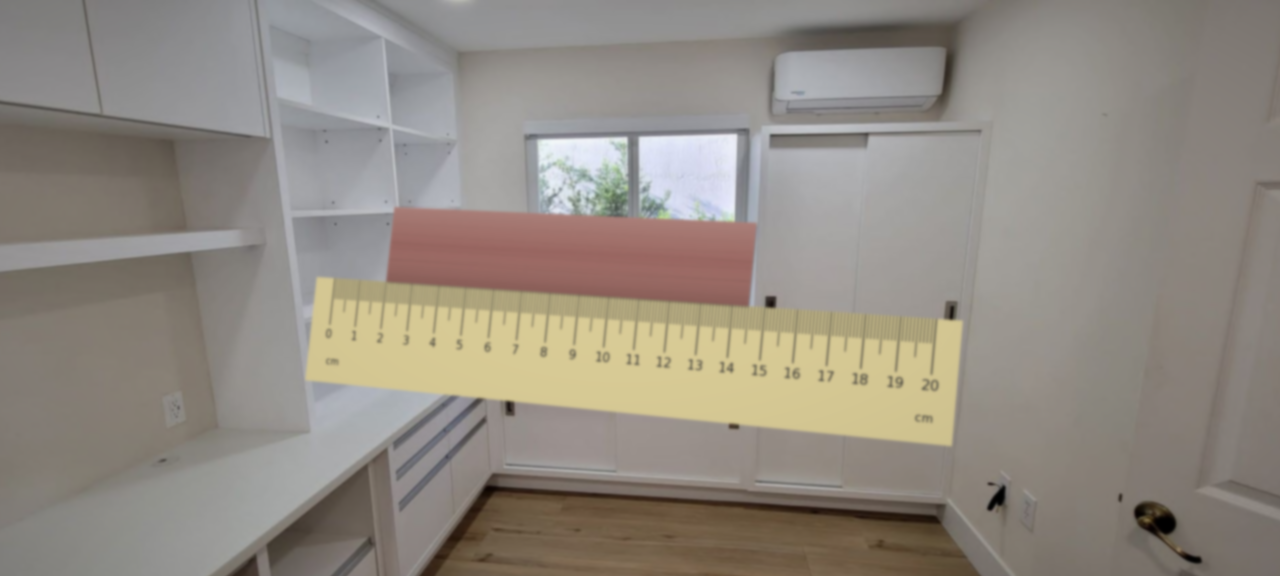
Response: 12.5 cm
